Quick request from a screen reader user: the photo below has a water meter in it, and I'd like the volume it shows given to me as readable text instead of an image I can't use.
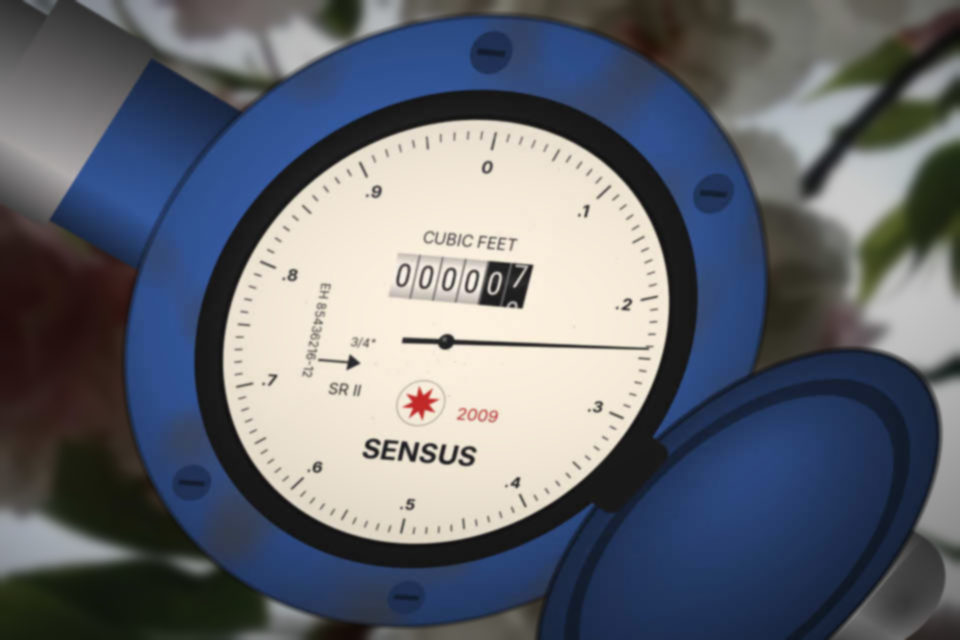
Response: 7.24 ft³
